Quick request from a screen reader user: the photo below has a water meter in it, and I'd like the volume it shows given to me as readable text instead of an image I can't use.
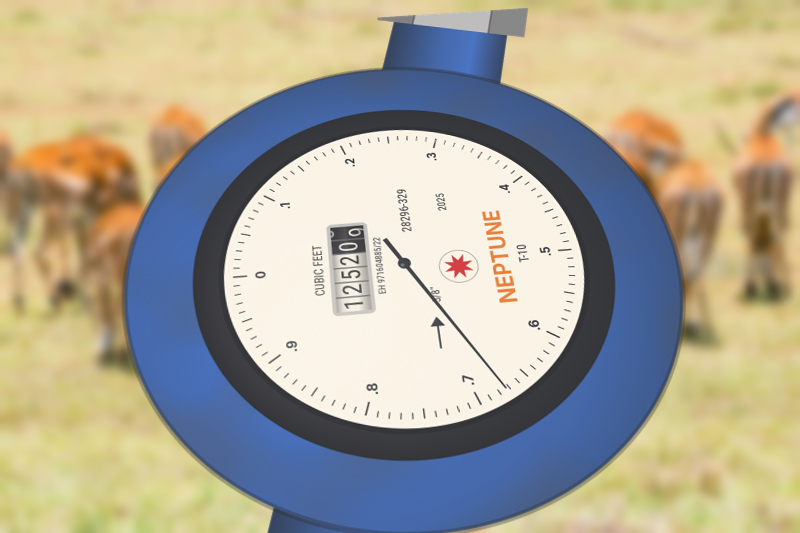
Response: 125208.67 ft³
